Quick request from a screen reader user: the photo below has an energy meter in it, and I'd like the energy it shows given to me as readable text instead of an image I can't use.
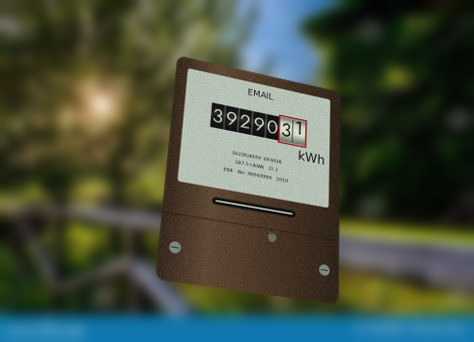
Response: 39290.31 kWh
